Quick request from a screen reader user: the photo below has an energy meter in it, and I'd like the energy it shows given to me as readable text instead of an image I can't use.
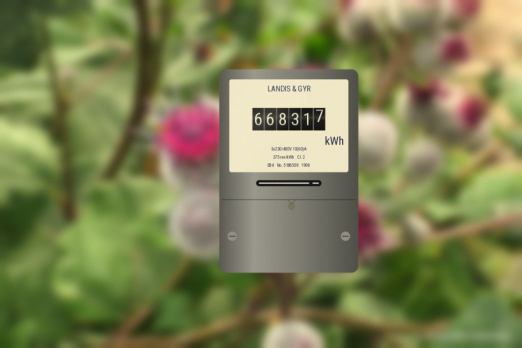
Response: 668317 kWh
